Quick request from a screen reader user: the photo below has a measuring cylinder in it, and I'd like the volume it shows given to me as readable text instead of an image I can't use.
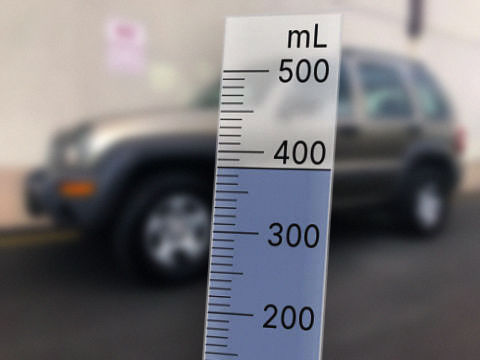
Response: 380 mL
